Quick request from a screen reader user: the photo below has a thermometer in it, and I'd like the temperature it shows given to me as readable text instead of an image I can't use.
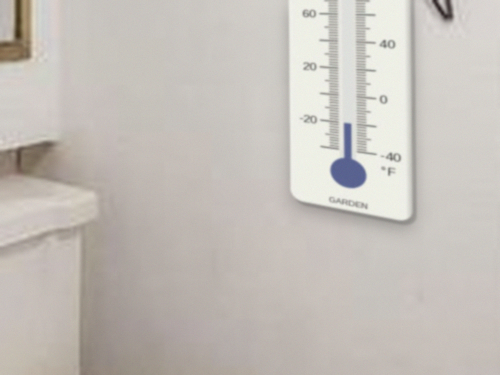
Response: -20 °F
